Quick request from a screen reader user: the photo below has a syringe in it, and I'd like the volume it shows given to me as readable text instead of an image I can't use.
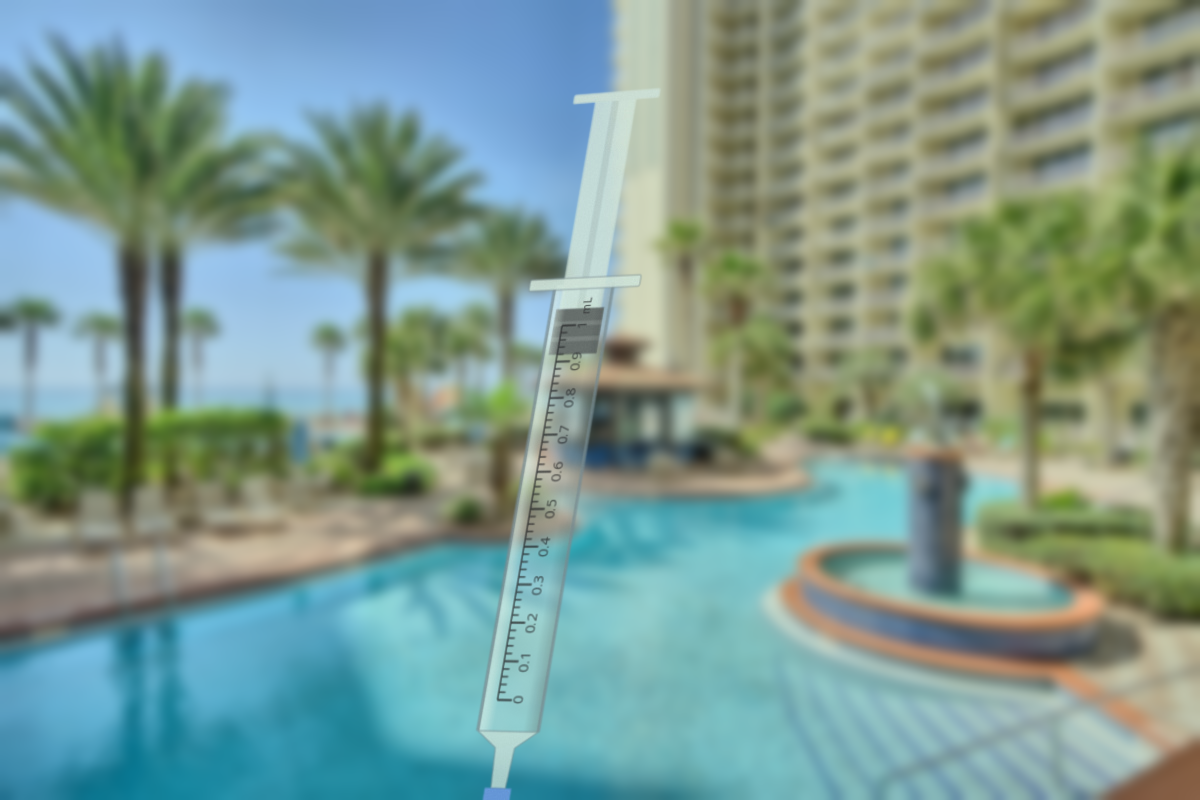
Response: 0.92 mL
